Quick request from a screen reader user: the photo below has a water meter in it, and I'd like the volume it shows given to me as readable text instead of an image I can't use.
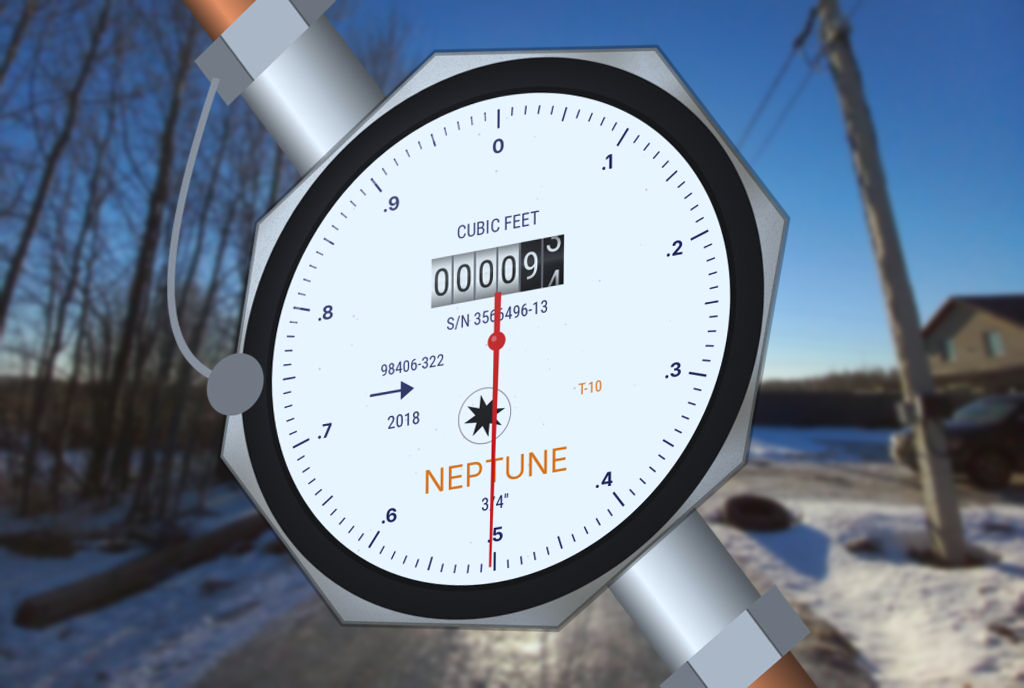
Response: 93.50 ft³
